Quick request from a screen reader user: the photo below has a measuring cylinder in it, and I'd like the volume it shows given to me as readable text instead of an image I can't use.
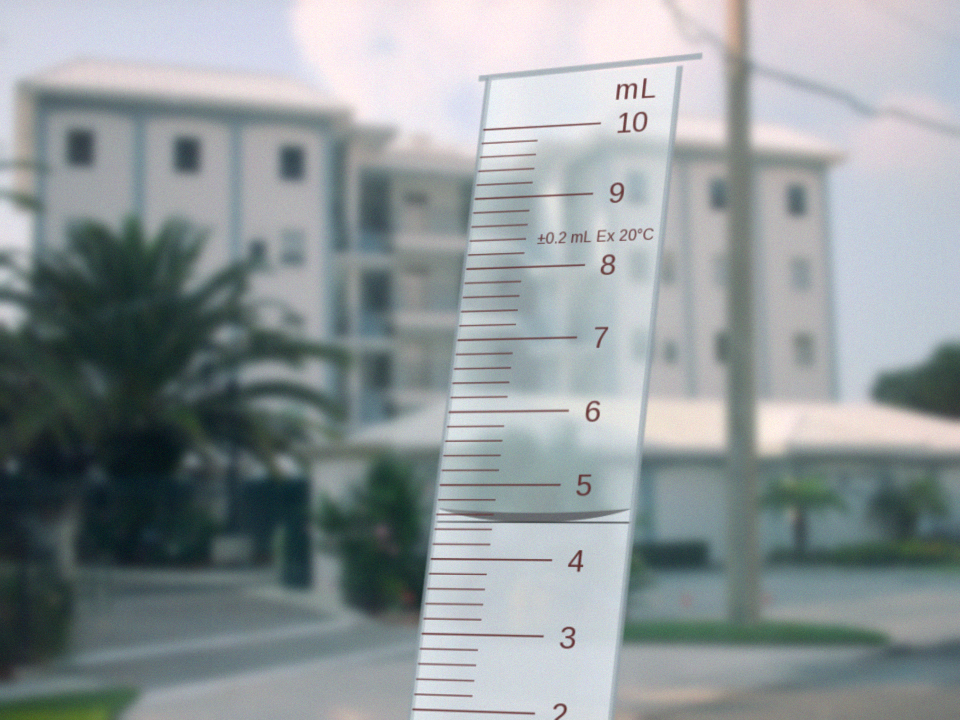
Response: 4.5 mL
